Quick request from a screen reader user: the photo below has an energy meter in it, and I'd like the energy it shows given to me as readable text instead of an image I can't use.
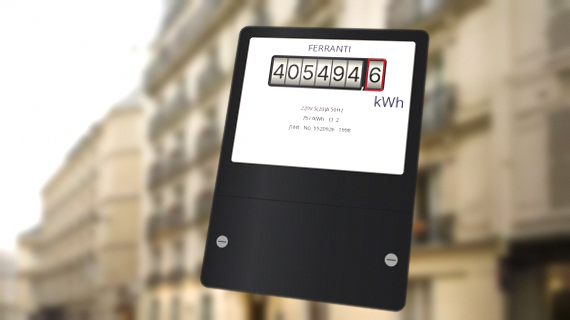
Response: 405494.6 kWh
